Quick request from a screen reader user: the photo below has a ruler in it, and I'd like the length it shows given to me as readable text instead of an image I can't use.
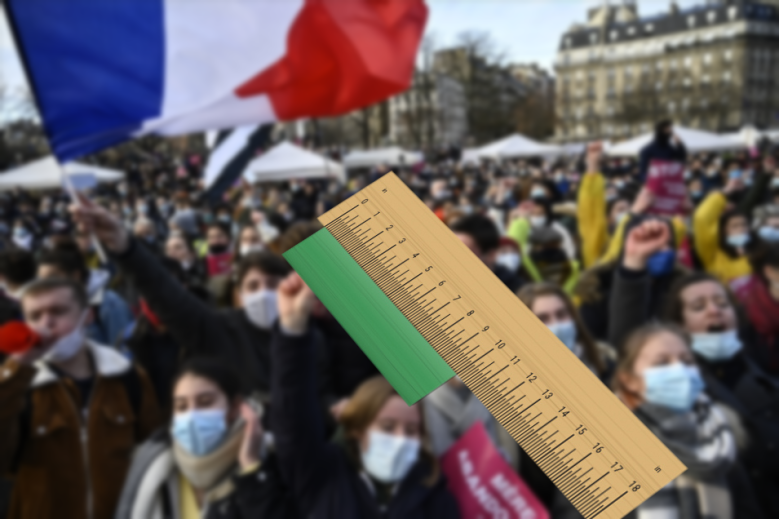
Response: 10 in
